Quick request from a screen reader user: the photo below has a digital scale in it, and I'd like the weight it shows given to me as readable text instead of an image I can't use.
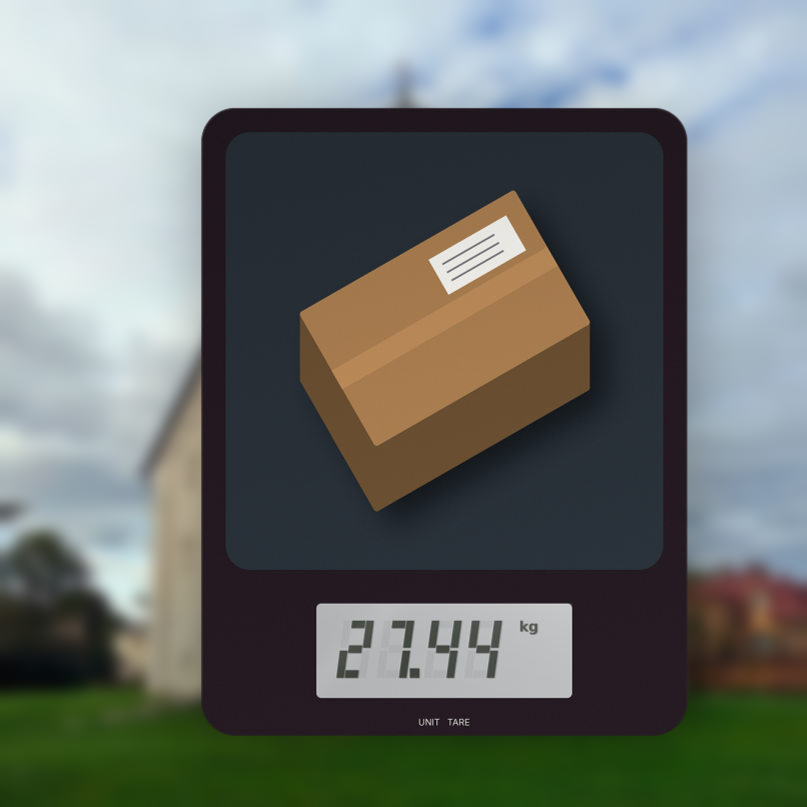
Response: 27.44 kg
